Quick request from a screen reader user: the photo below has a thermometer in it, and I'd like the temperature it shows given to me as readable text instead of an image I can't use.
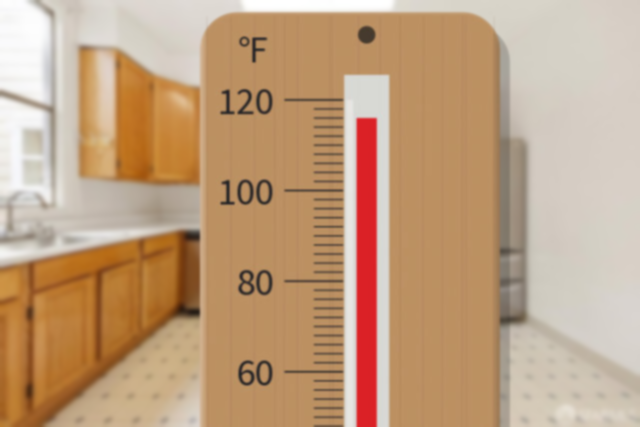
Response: 116 °F
